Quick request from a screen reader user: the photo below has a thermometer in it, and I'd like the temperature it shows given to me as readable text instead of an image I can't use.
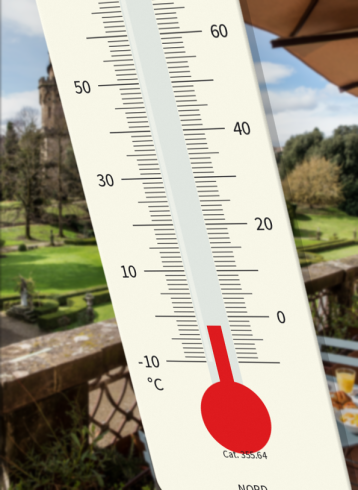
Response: -2 °C
